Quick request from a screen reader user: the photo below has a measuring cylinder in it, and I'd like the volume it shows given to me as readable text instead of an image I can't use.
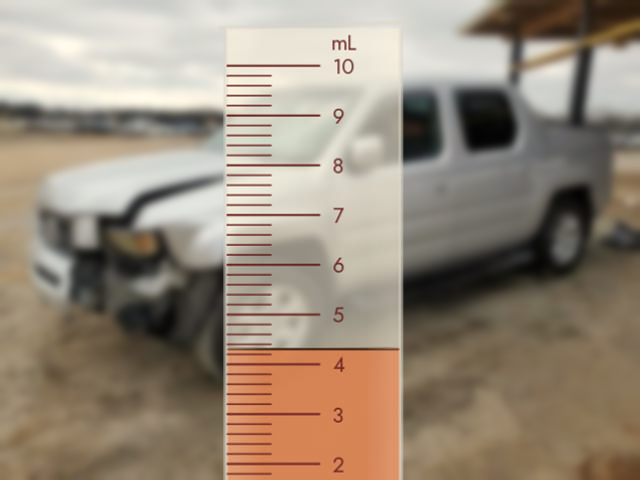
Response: 4.3 mL
